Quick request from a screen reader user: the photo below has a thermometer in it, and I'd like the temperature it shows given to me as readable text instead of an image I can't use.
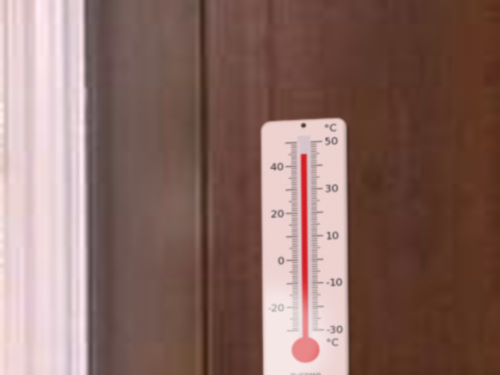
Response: 45 °C
